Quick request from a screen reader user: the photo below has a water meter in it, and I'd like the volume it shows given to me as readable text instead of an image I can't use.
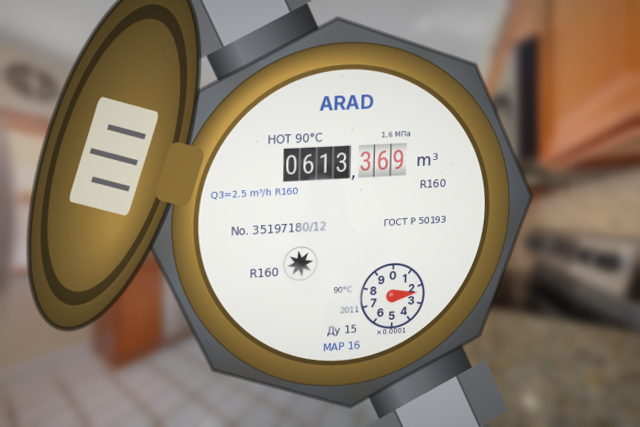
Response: 613.3692 m³
